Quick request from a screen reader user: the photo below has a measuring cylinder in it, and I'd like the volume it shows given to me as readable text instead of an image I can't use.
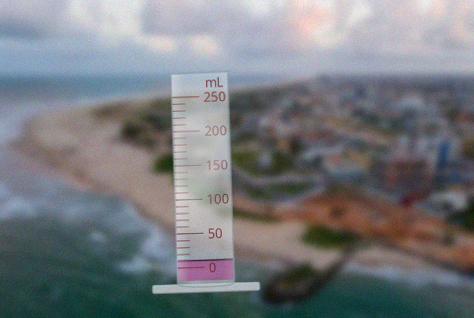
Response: 10 mL
